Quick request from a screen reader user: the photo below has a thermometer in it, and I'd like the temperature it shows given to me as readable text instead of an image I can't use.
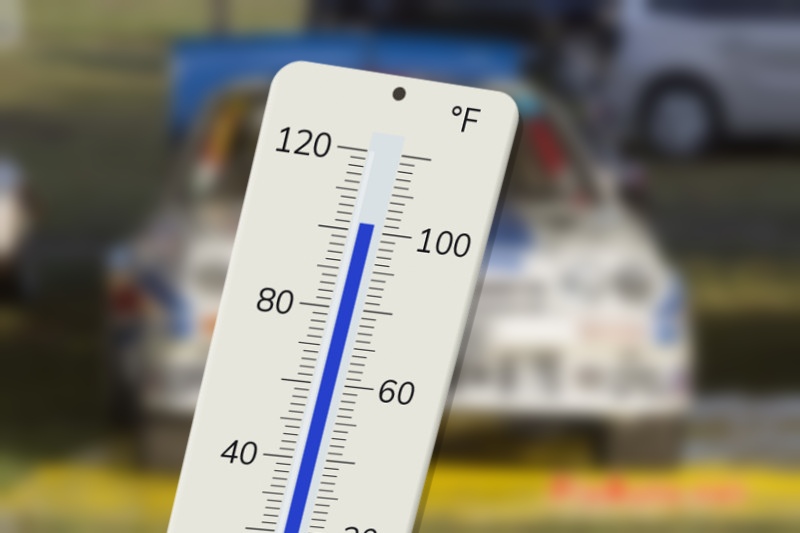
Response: 102 °F
